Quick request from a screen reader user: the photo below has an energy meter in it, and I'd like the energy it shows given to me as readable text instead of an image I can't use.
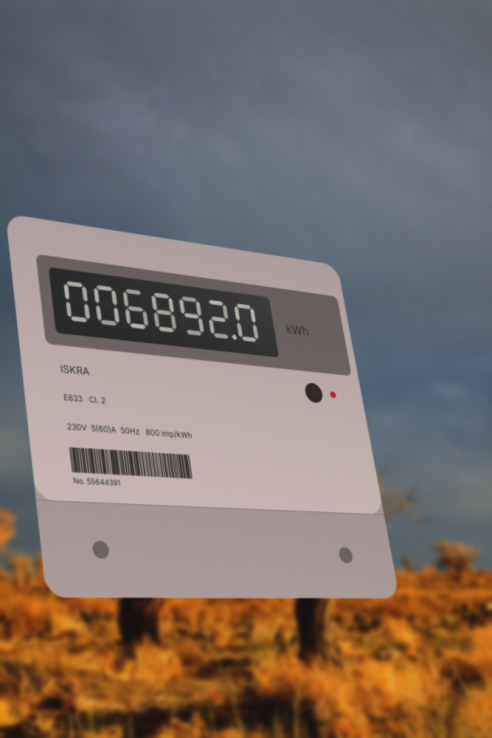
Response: 6892.0 kWh
